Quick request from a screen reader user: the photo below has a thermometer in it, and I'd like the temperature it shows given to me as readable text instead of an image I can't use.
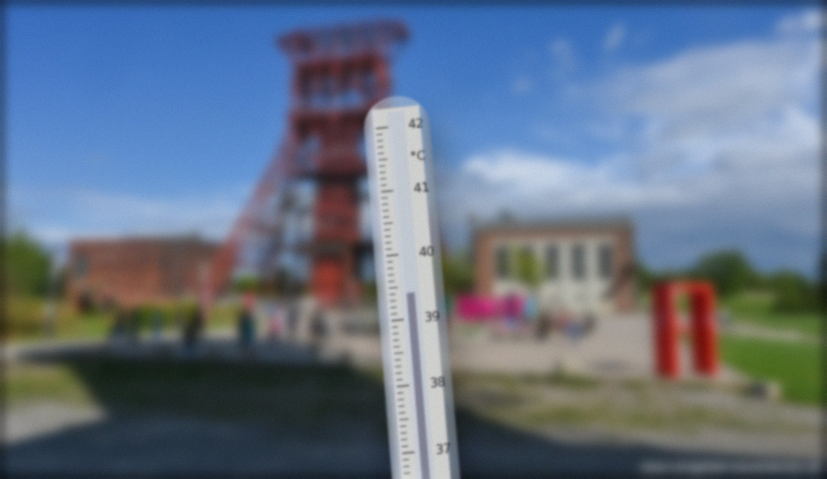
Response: 39.4 °C
